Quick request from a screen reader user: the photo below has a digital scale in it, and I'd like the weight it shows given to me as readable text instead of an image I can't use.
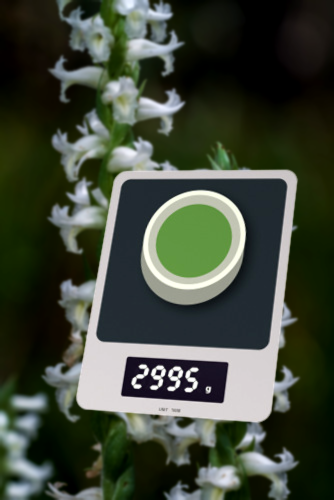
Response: 2995 g
